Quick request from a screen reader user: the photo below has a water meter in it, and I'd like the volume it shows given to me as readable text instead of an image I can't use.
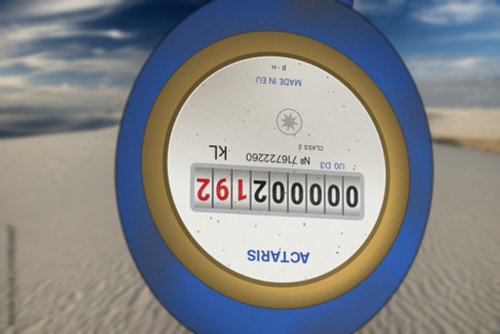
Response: 2.192 kL
